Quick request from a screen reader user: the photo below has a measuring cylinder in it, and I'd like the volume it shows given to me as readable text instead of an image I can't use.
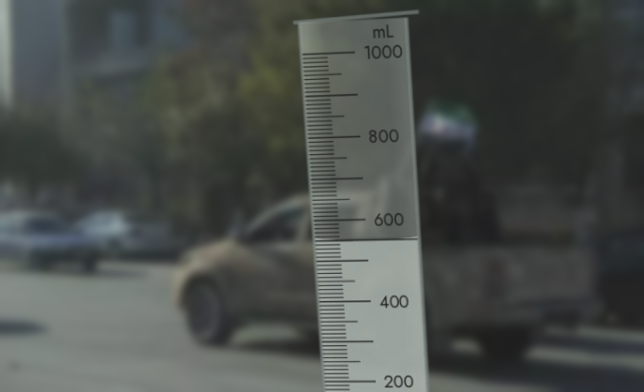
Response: 550 mL
